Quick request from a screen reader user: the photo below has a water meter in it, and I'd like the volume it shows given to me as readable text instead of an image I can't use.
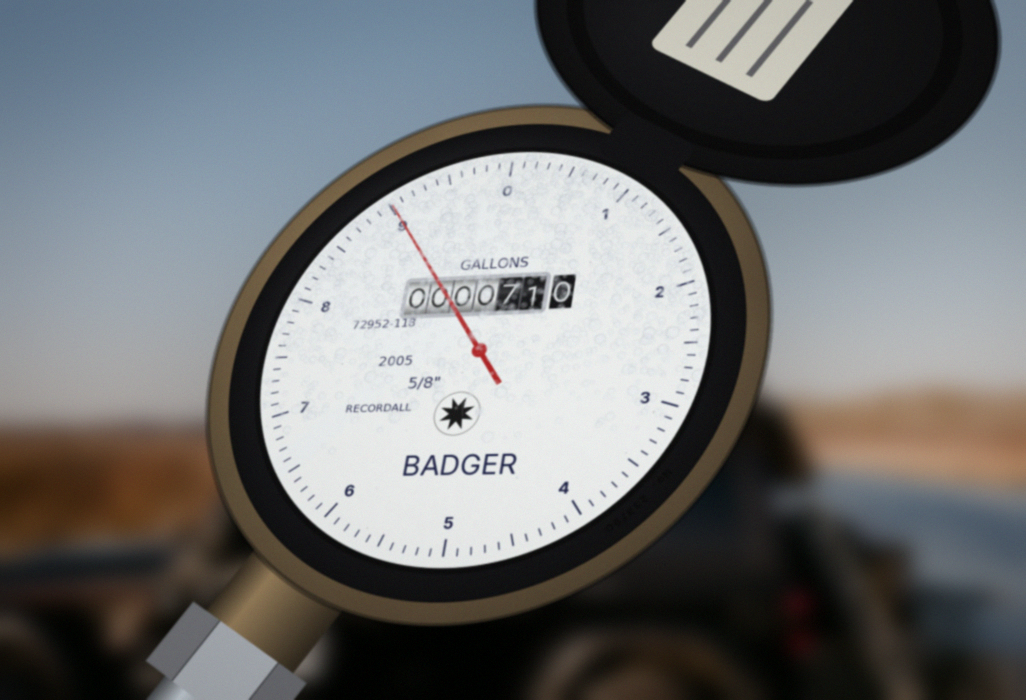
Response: 709.0 gal
